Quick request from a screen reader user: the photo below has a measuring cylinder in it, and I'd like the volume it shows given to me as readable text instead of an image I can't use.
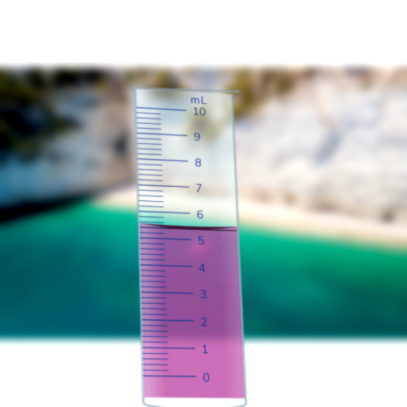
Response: 5.4 mL
